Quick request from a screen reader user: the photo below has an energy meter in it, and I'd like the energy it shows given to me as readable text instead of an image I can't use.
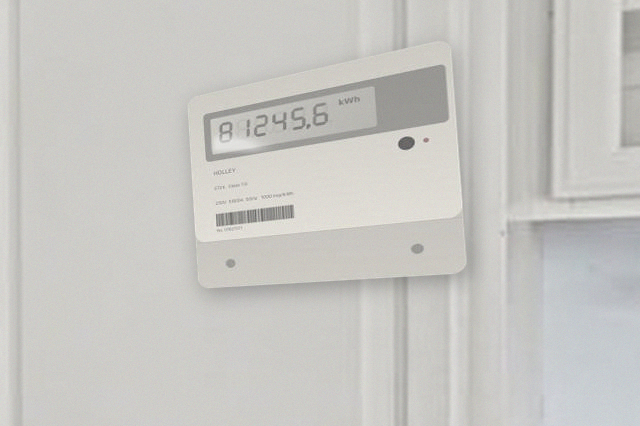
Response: 81245.6 kWh
